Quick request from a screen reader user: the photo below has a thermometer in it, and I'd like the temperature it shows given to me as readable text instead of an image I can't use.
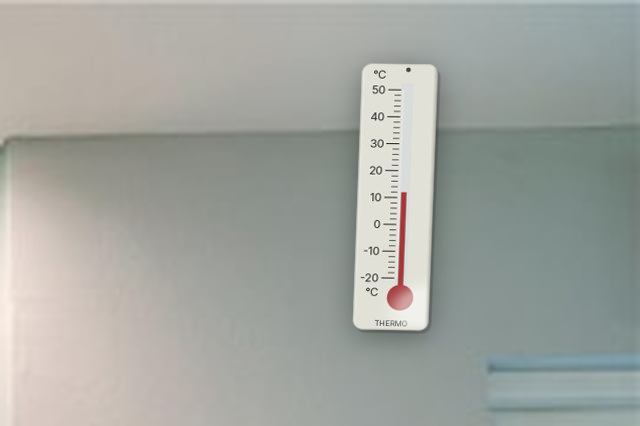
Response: 12 °C
